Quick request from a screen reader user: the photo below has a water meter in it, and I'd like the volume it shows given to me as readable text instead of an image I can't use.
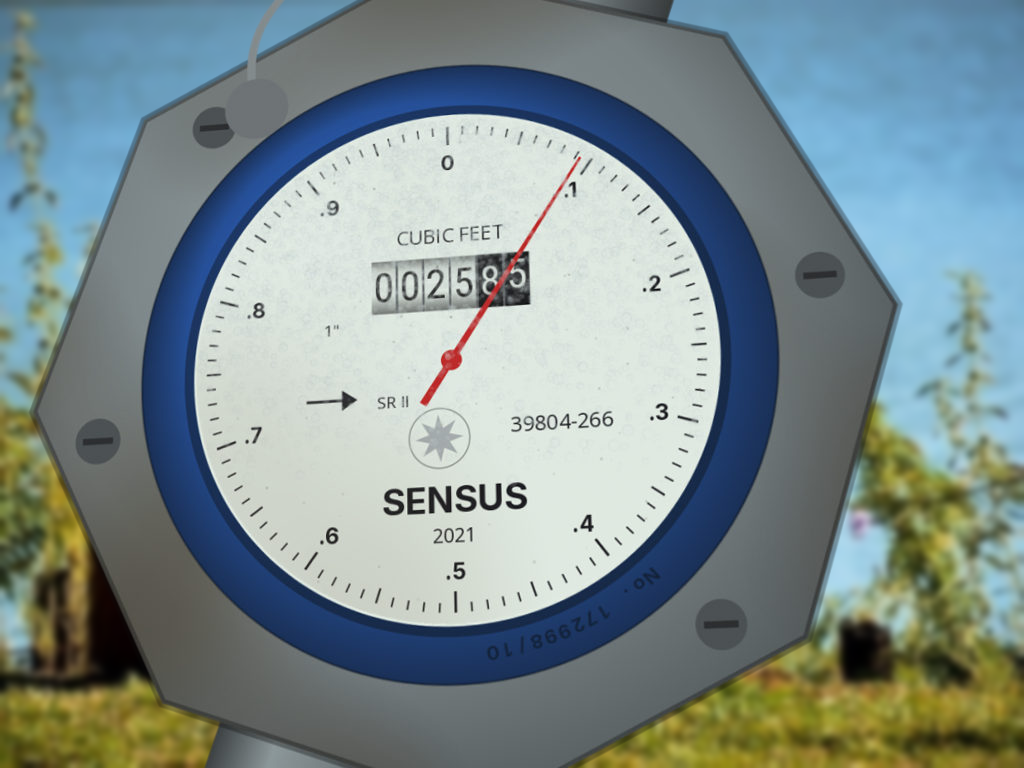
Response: 2585.09 ft³
